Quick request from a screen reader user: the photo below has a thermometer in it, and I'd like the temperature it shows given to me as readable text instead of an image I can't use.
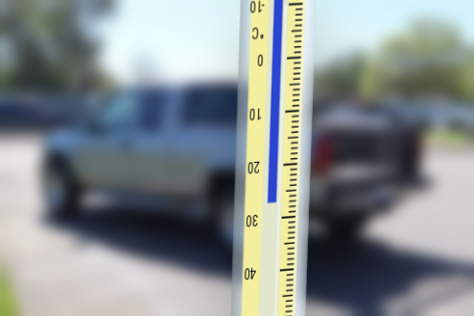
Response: 27 °C
